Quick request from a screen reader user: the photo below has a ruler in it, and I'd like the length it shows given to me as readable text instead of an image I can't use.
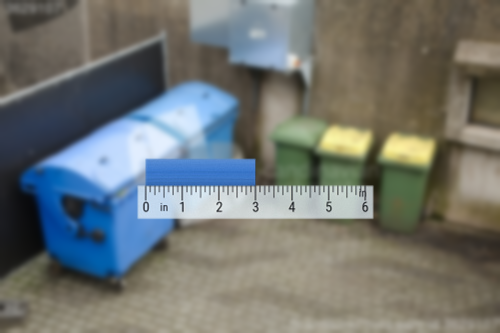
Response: 3 in
